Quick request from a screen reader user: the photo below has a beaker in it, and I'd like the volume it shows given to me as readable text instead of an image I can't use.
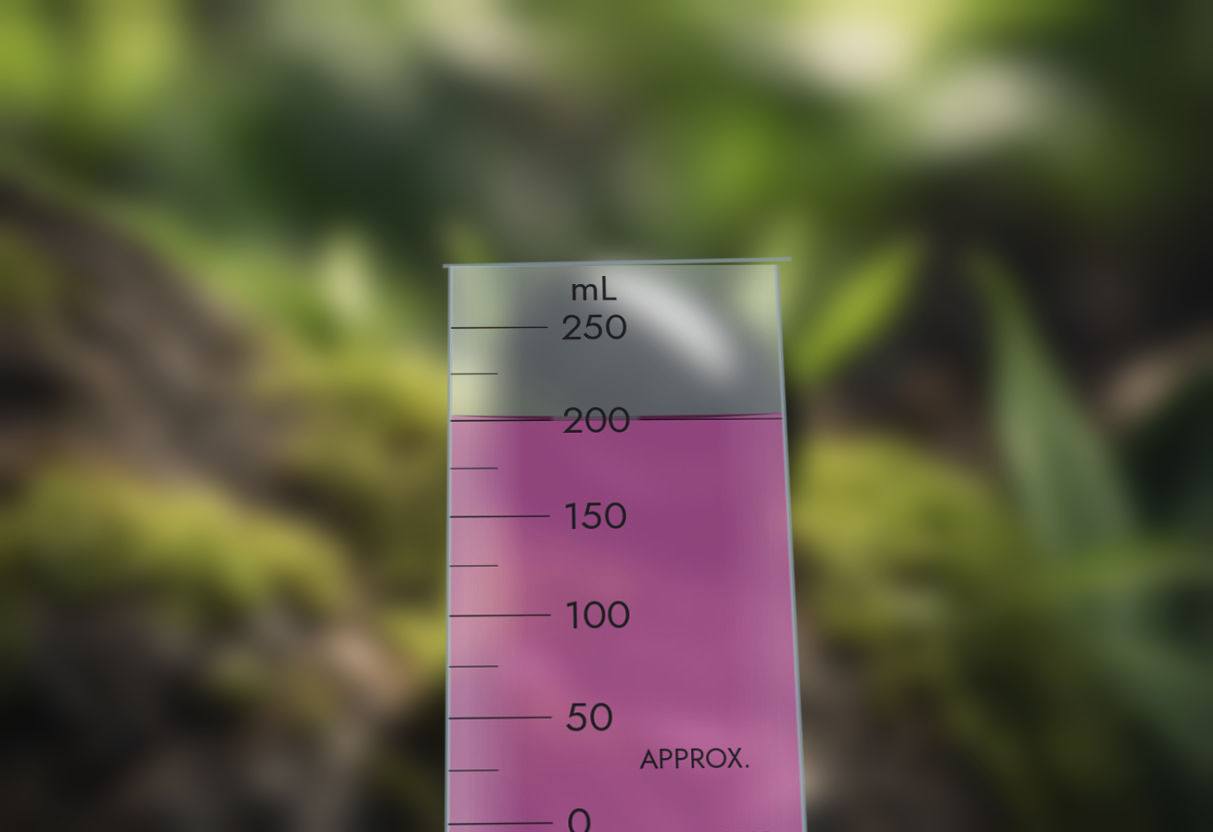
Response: 200 mL
